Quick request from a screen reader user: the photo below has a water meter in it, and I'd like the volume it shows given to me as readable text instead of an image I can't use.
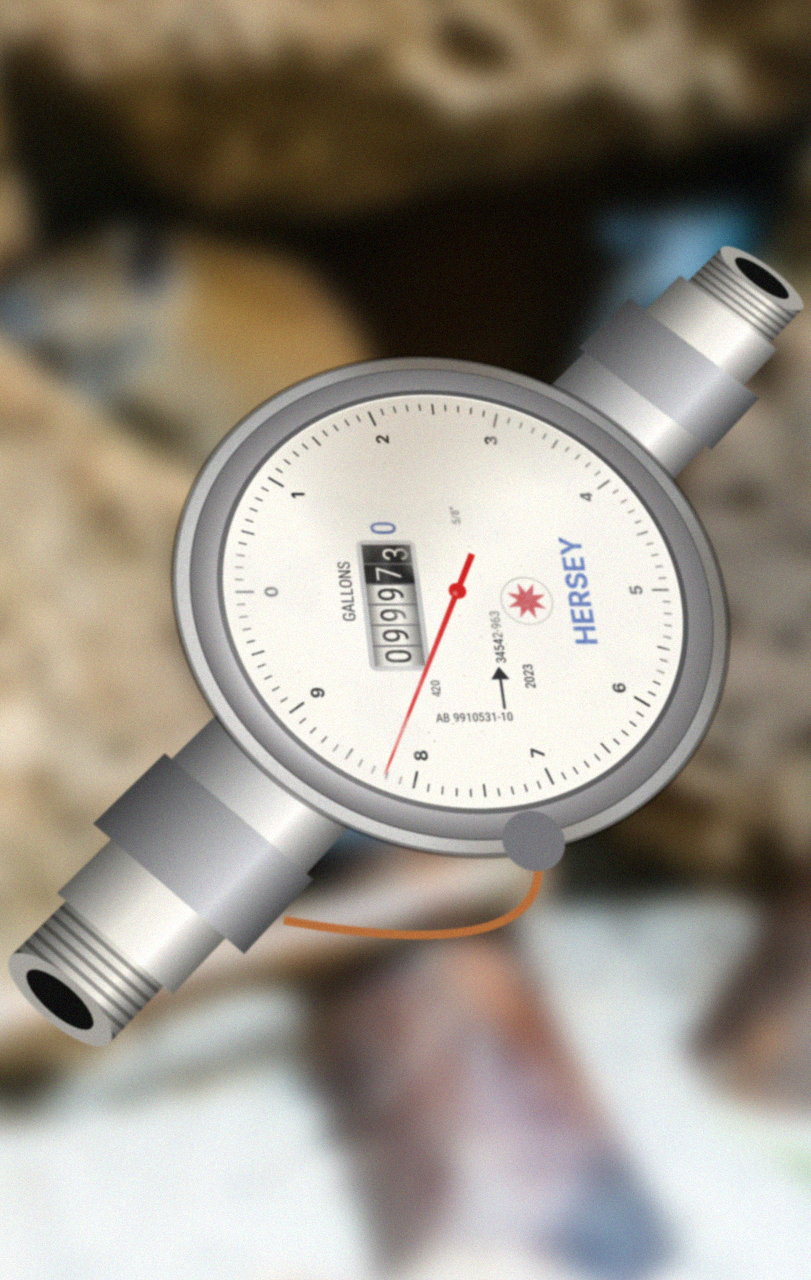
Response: 999728.2 gal
